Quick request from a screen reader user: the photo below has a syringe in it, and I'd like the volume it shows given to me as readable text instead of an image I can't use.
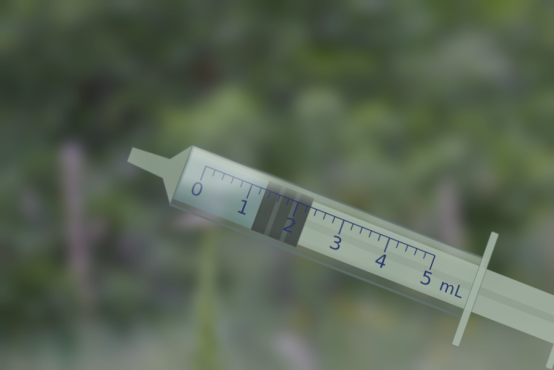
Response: 1.3 mL
